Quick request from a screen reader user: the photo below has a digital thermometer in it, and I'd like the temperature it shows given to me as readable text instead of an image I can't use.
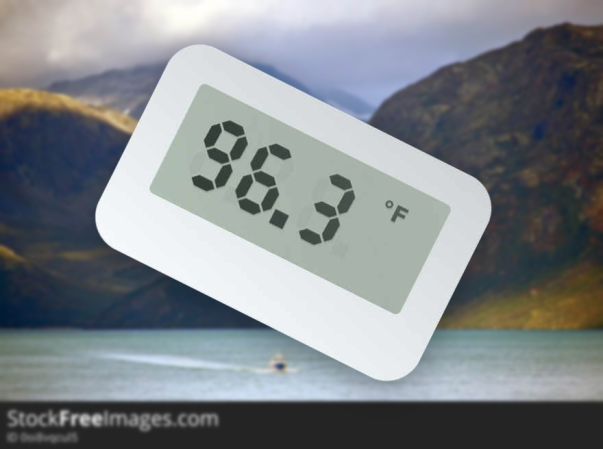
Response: 96.3 °F
